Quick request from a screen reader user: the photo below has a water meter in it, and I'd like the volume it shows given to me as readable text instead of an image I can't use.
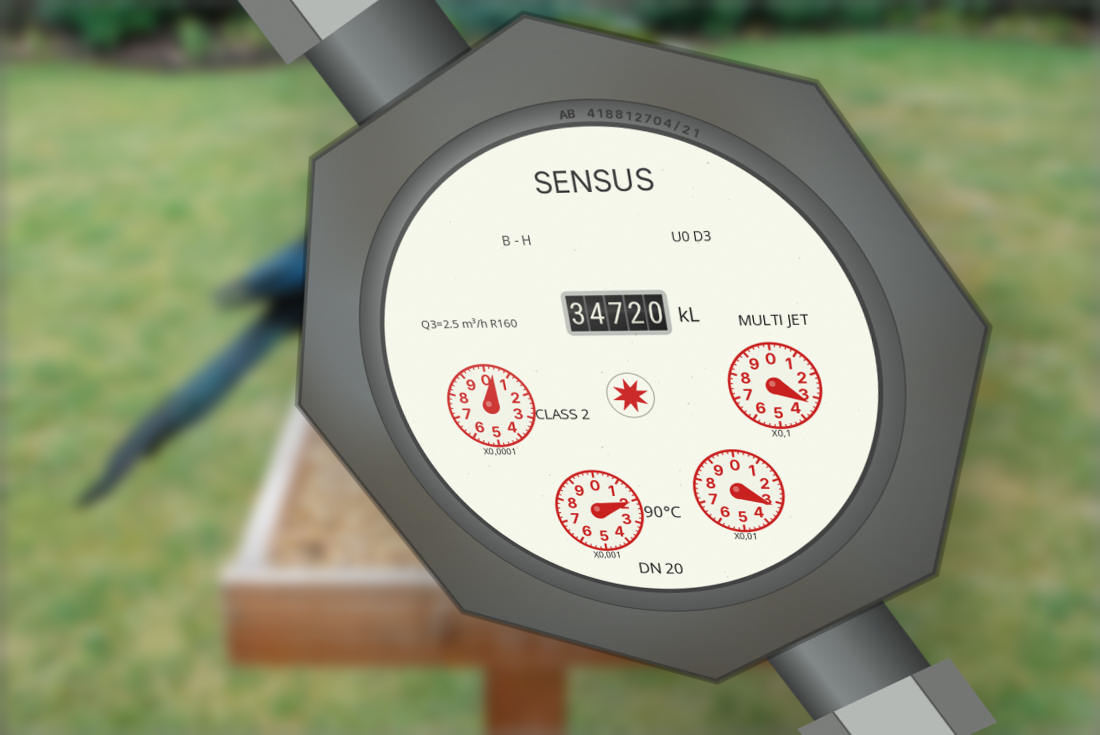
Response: 34720.3320 kL
